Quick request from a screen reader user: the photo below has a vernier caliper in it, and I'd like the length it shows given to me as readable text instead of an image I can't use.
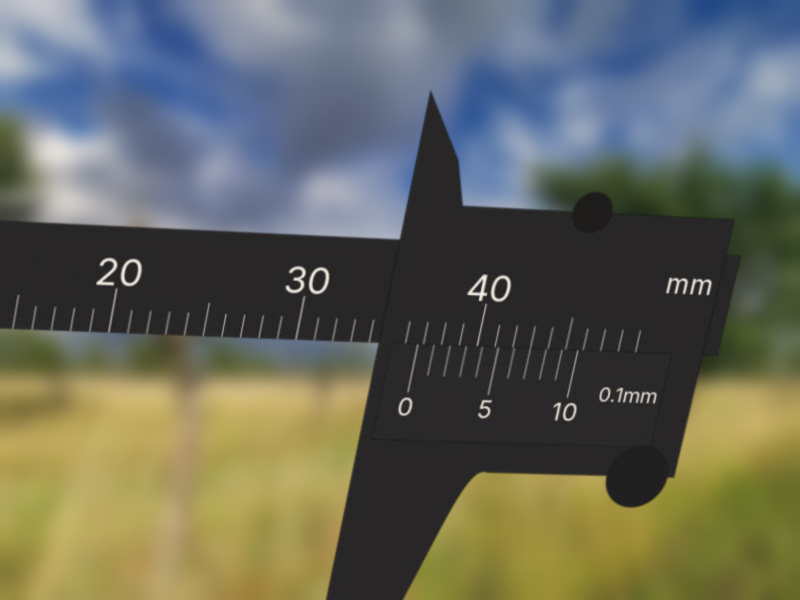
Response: 36.7 mm
